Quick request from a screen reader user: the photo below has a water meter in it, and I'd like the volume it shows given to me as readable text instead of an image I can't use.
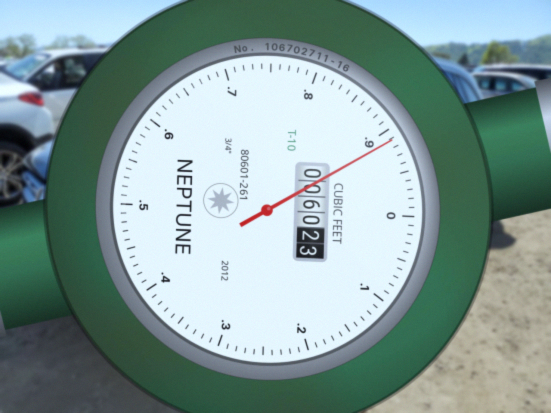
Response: 6022.91 ft³
